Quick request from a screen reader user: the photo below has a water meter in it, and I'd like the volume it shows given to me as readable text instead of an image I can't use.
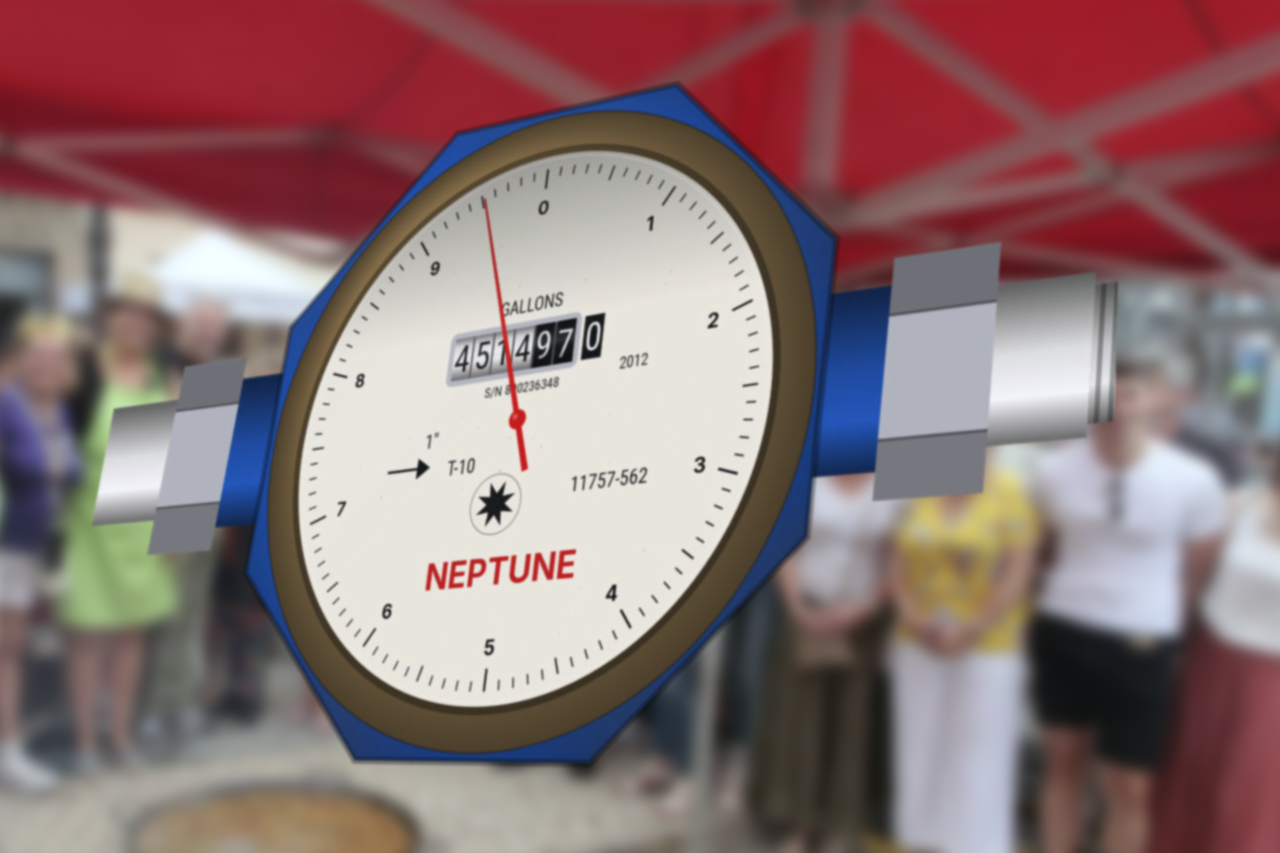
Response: 4514969.5 gal
